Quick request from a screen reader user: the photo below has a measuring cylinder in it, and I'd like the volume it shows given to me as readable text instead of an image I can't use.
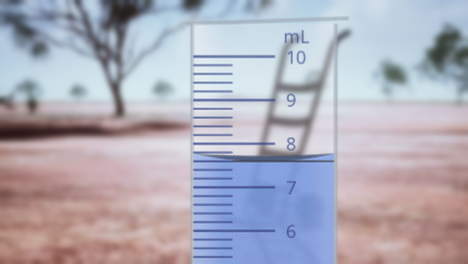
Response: 7.6 mL
